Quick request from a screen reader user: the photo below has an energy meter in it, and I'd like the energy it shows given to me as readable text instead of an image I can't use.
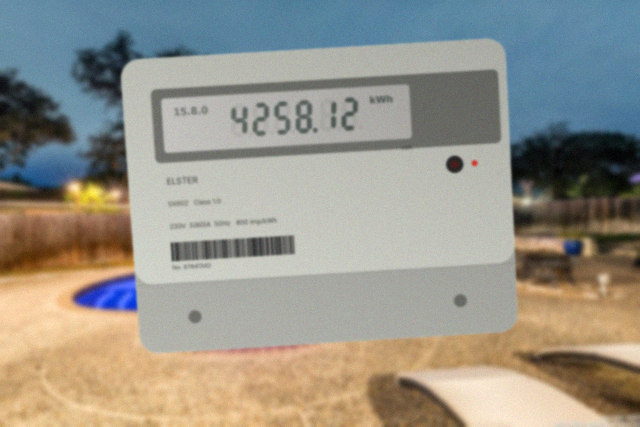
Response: 4258.12 kWh
